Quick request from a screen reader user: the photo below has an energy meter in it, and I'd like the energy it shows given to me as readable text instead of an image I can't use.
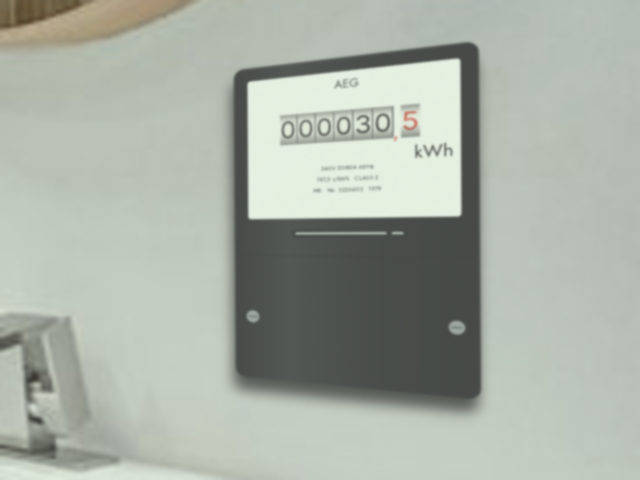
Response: 30.5 kWh
